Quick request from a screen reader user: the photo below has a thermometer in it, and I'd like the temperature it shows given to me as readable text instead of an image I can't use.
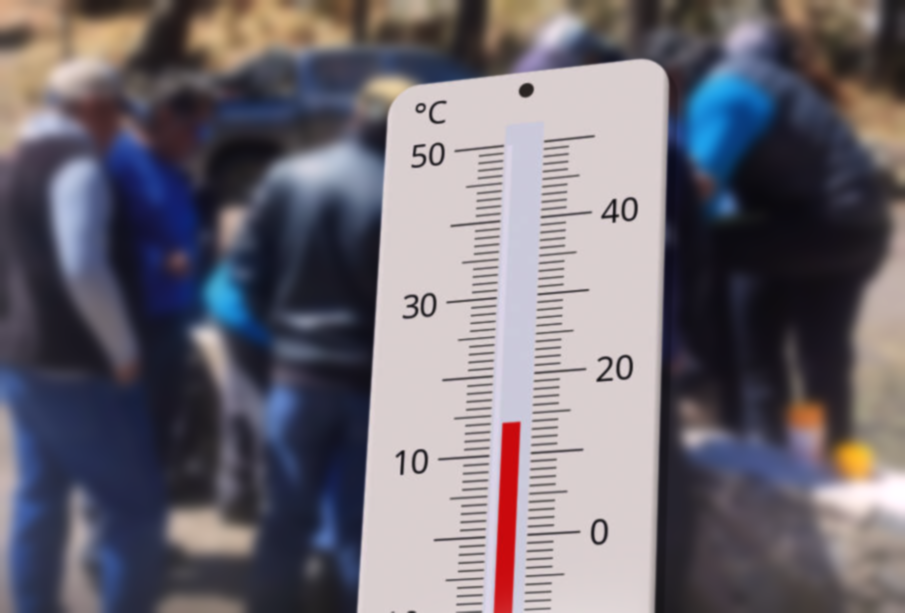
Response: 14 °C
